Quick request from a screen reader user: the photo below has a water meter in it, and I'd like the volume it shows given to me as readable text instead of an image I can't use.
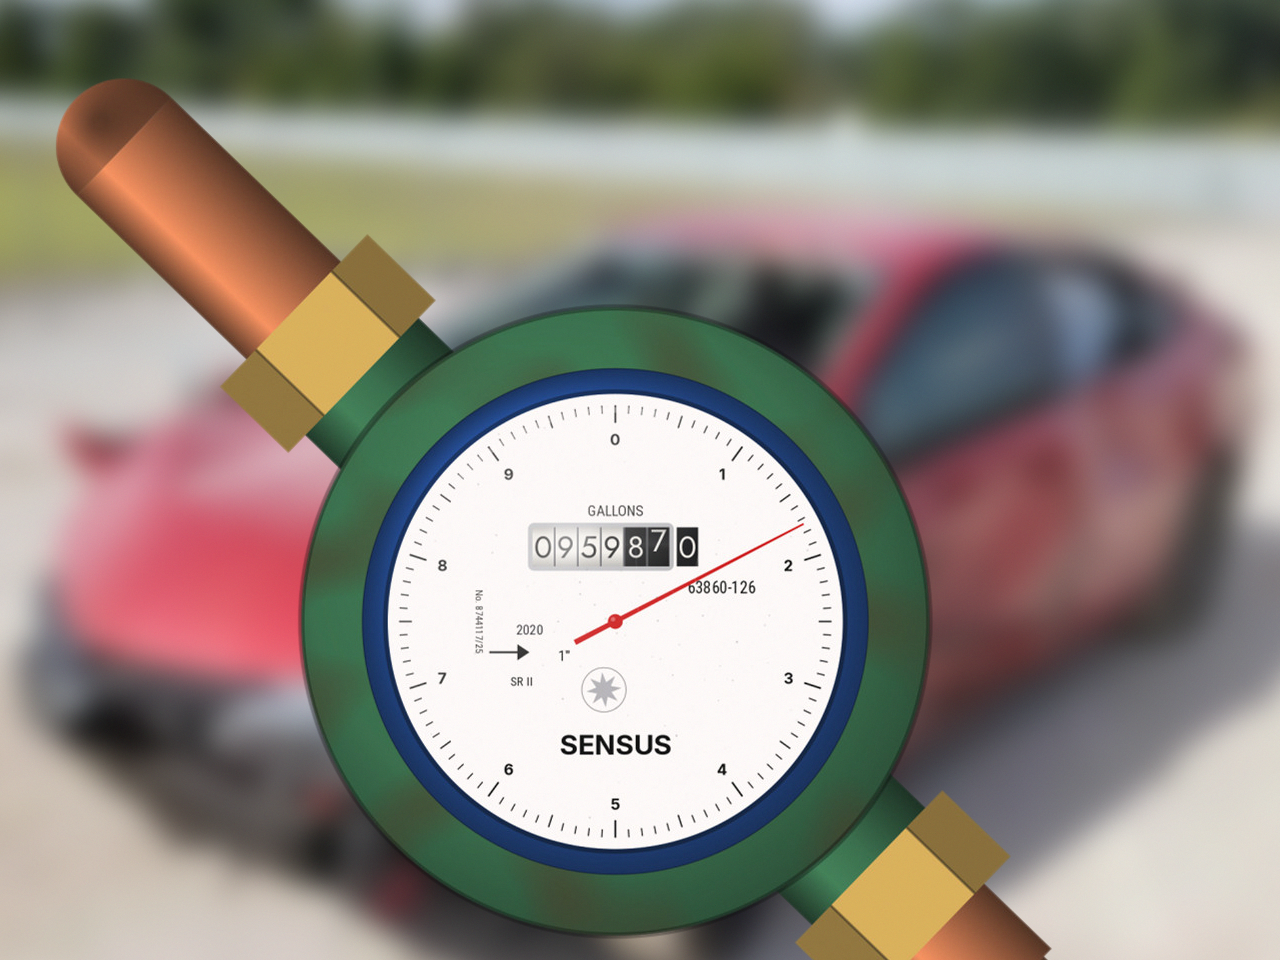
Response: 959871.7 gal
